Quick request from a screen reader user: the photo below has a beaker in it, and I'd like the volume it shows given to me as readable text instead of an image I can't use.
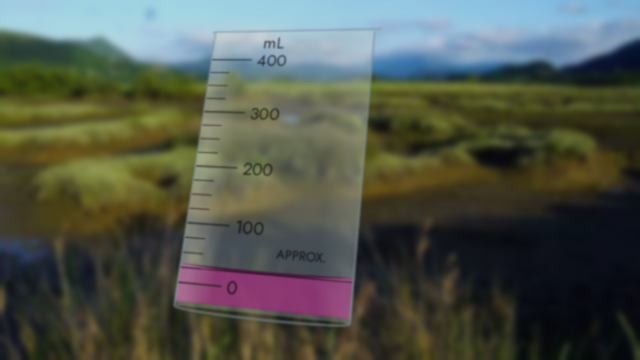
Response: 25 mL
